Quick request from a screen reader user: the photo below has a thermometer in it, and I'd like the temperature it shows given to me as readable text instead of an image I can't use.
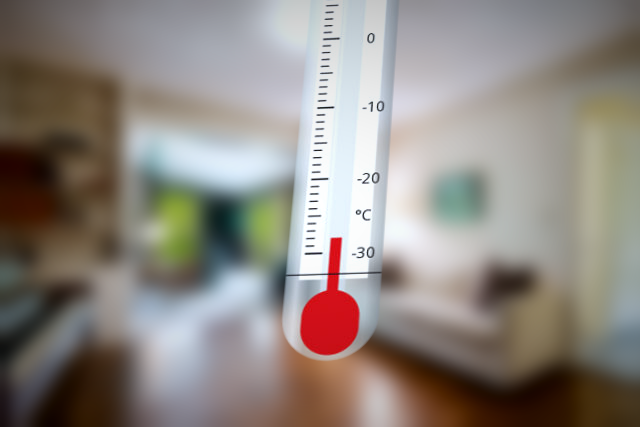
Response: -28 °C
